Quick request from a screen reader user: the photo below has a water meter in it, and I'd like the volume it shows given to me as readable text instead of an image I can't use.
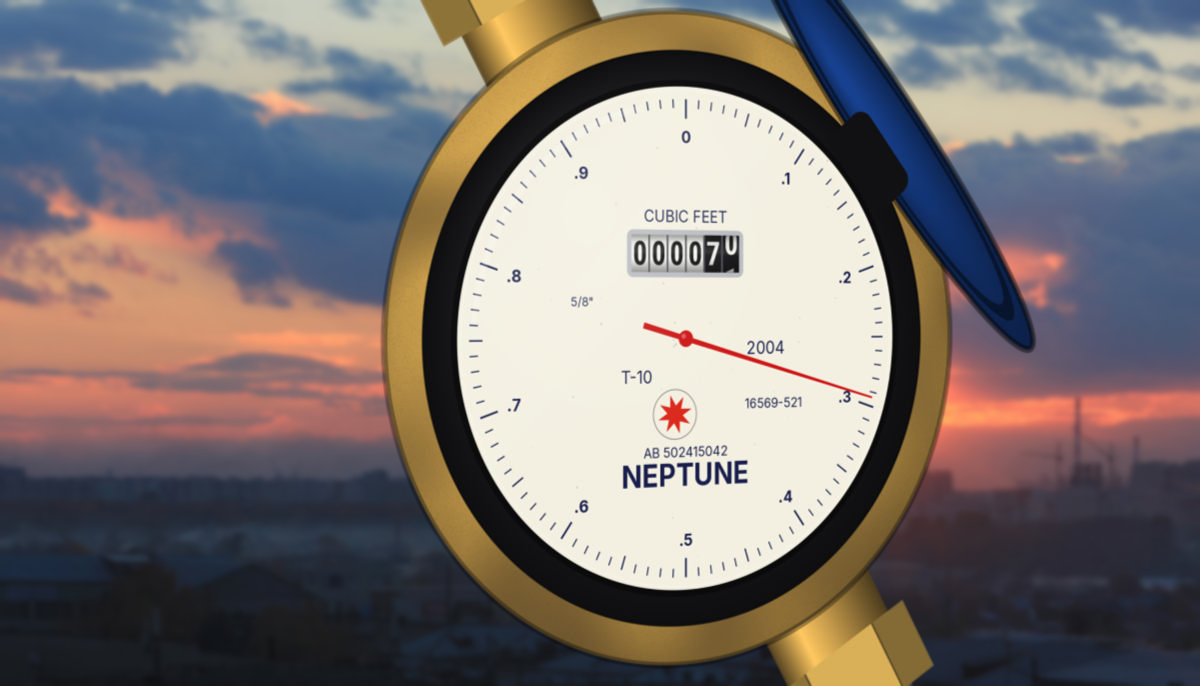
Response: 70.29 ft³
